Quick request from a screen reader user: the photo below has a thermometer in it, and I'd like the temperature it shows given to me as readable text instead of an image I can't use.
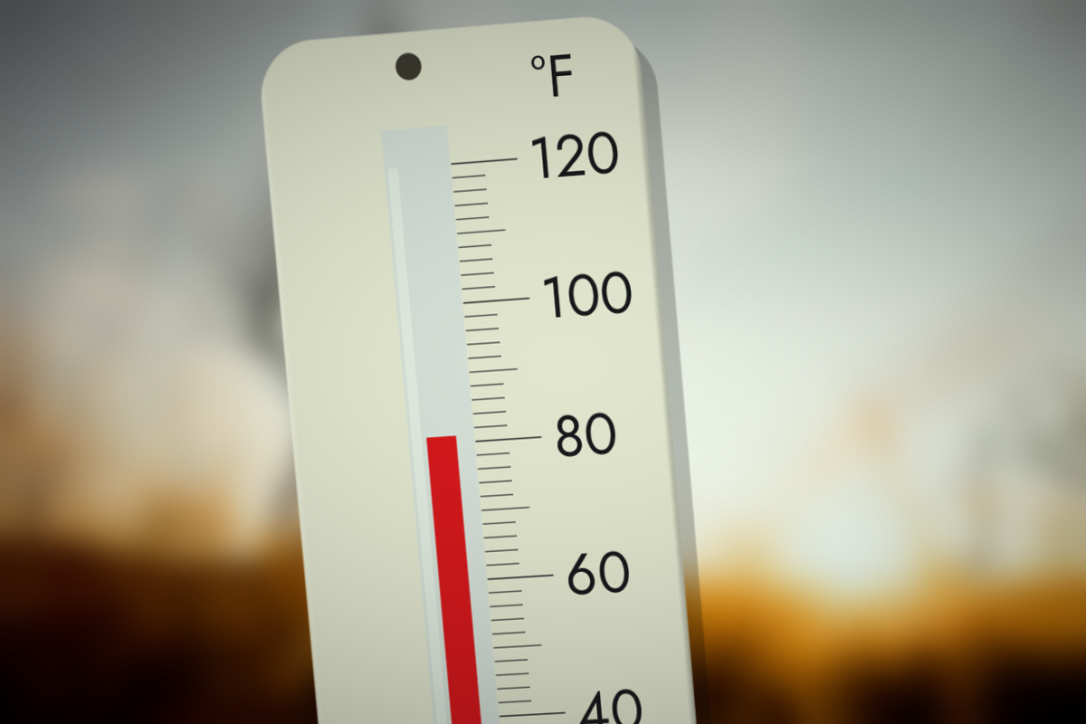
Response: 81 °F
